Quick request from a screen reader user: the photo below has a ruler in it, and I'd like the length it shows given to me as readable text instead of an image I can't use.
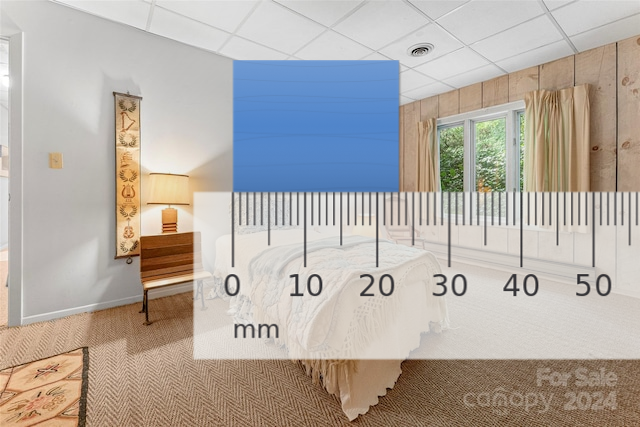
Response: 23 mm
